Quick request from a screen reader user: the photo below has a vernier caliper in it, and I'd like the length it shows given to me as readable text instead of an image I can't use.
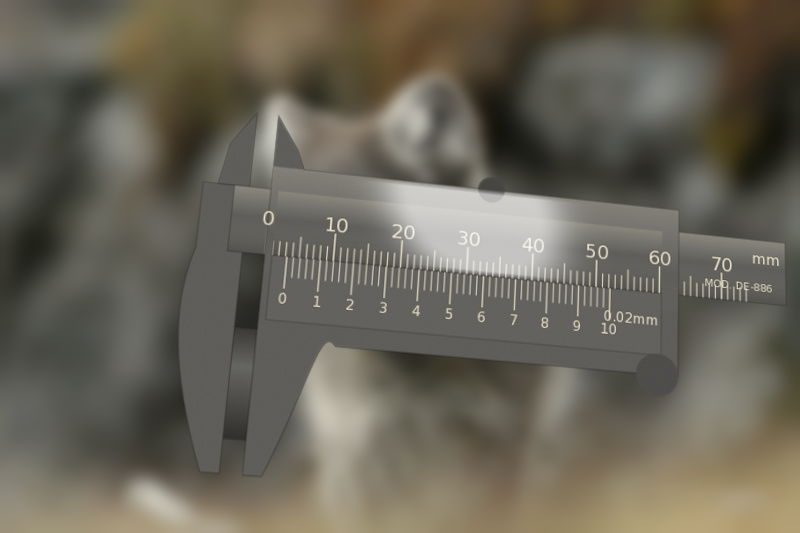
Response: 3.2 mm
